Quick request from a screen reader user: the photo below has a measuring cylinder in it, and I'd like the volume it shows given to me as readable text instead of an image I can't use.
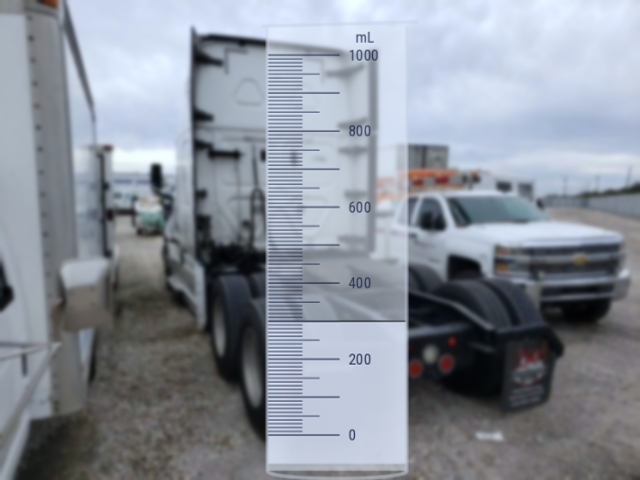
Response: 300 mL
